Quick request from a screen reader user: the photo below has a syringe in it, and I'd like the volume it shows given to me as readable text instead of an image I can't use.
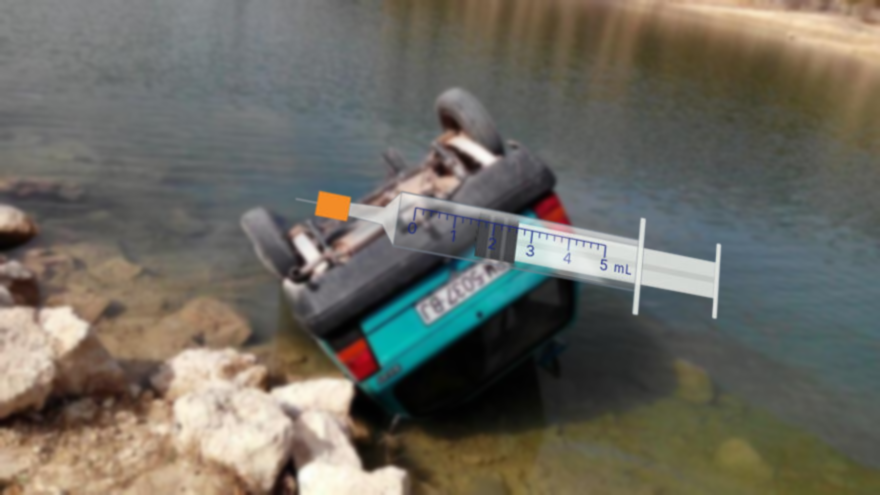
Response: 1.6 mL
